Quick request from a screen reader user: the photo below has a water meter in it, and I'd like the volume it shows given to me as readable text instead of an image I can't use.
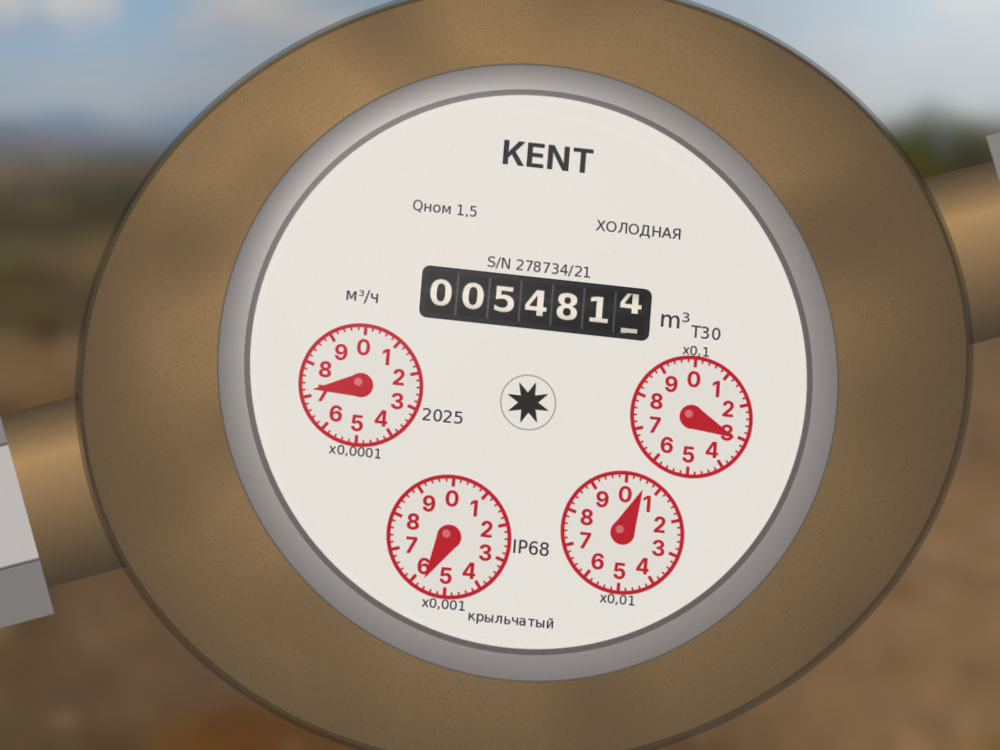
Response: 54814.3057 m³
